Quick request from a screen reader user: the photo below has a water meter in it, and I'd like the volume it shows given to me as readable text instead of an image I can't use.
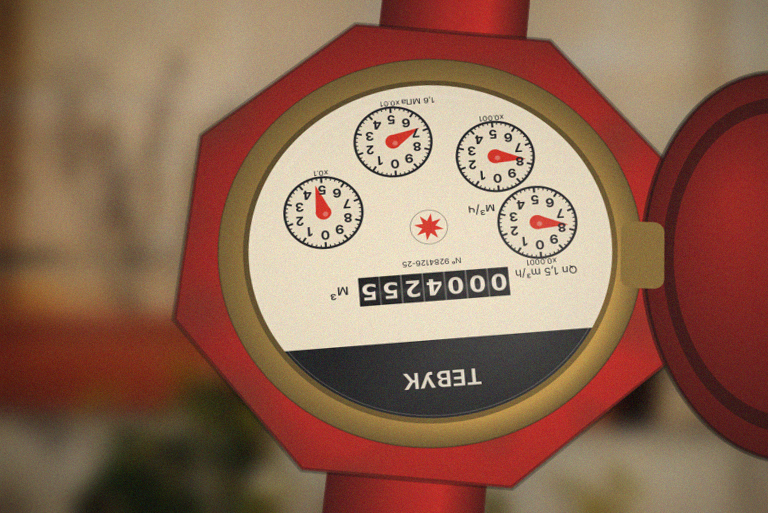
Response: 4255.4677 m³
